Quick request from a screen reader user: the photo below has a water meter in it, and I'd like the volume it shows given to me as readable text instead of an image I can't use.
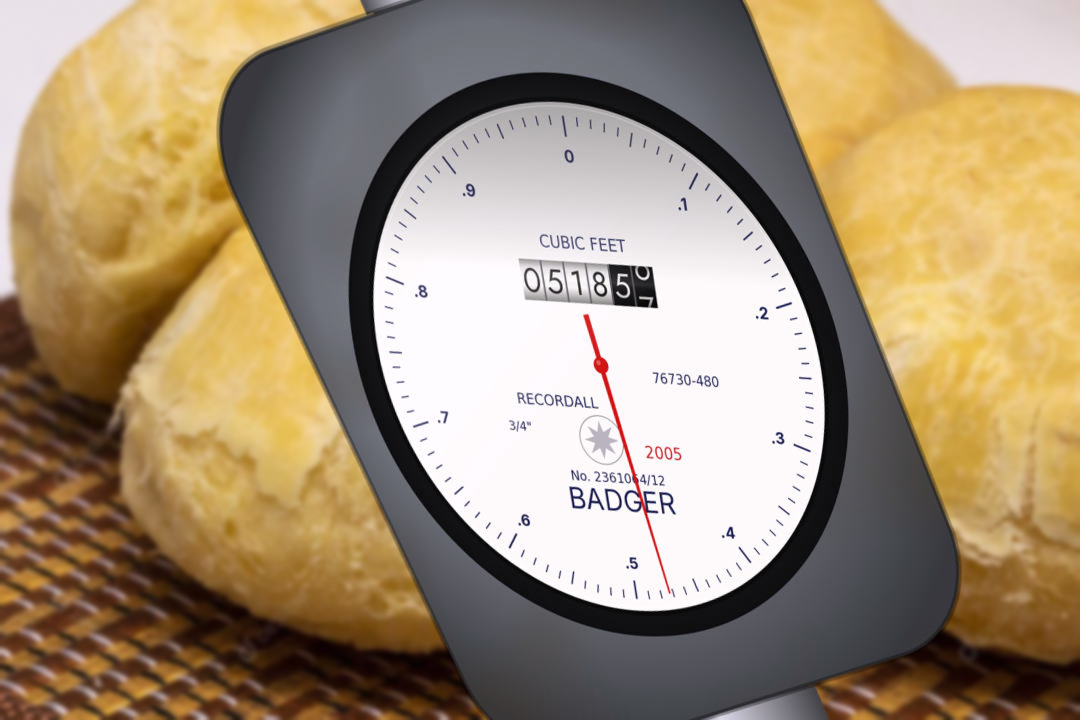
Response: 51856.47 ft³
